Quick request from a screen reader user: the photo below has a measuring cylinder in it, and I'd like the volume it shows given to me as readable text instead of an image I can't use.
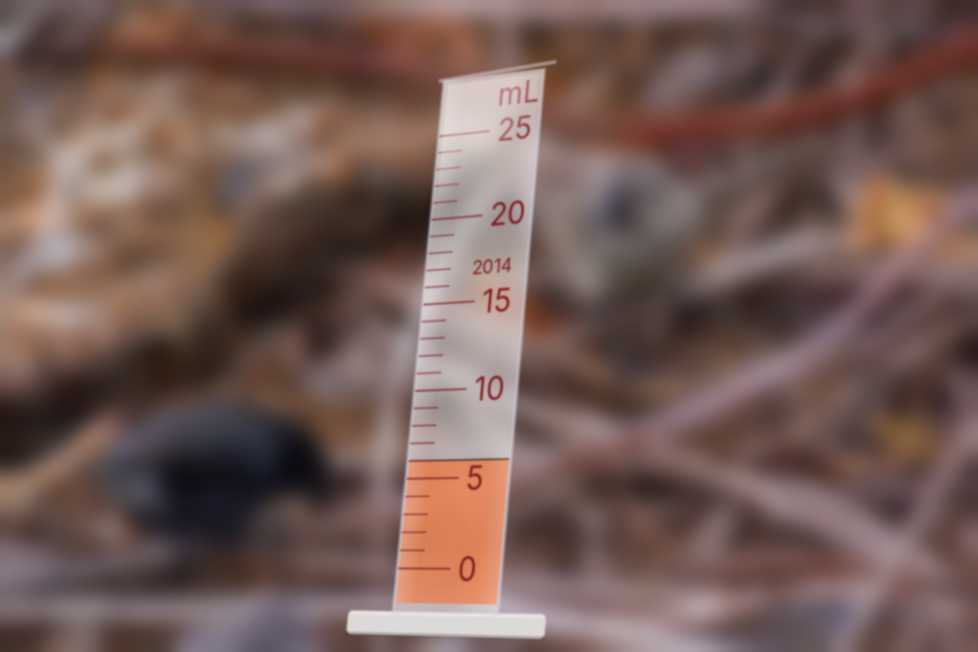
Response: 6 mL
